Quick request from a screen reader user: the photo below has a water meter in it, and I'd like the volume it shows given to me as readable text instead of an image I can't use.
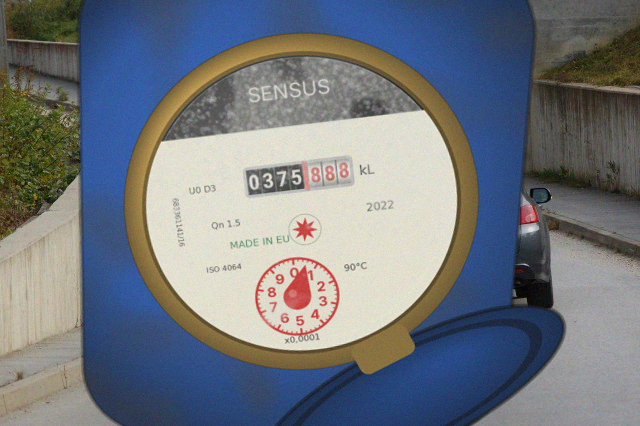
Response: 375.8880 kL
